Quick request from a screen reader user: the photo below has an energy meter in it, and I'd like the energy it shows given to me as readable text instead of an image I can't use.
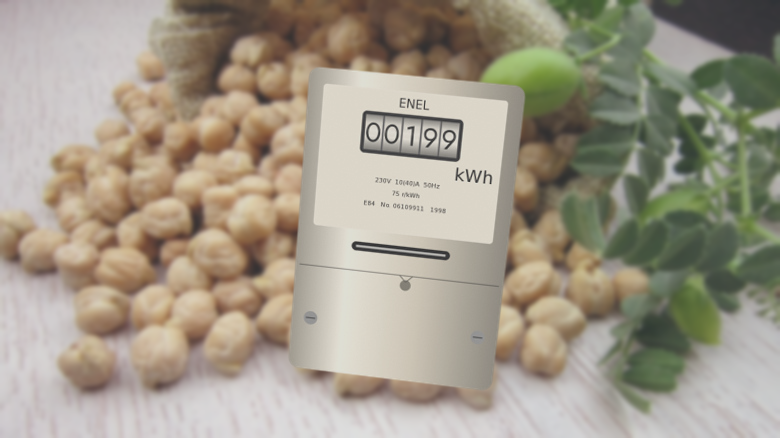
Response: 199 kWh
